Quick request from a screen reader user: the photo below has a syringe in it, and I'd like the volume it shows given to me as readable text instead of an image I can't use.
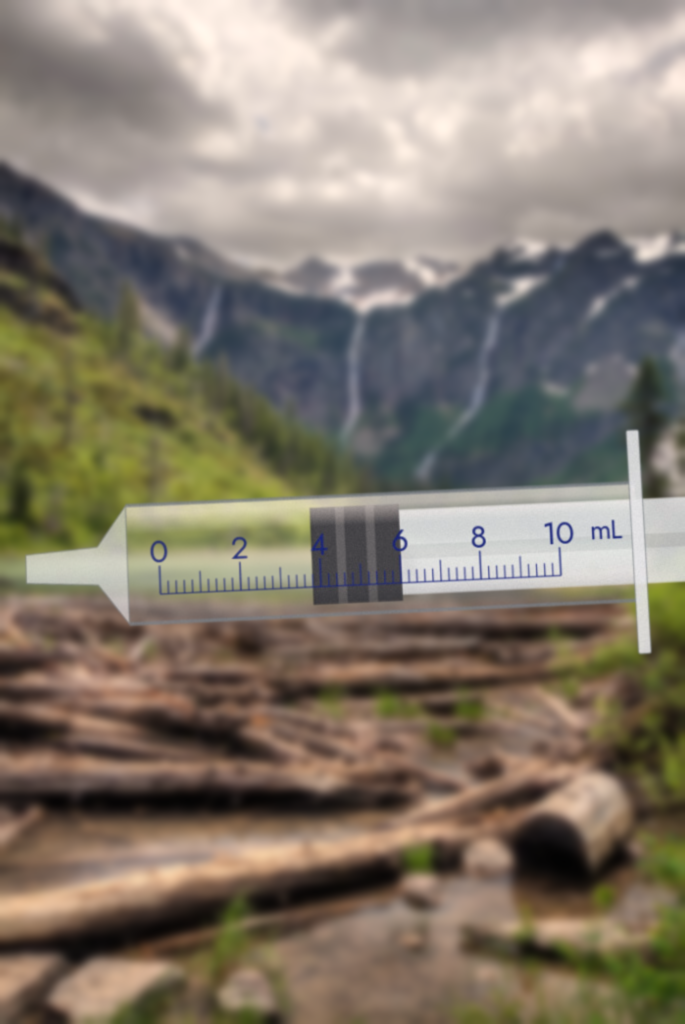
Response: 3.8 mL
